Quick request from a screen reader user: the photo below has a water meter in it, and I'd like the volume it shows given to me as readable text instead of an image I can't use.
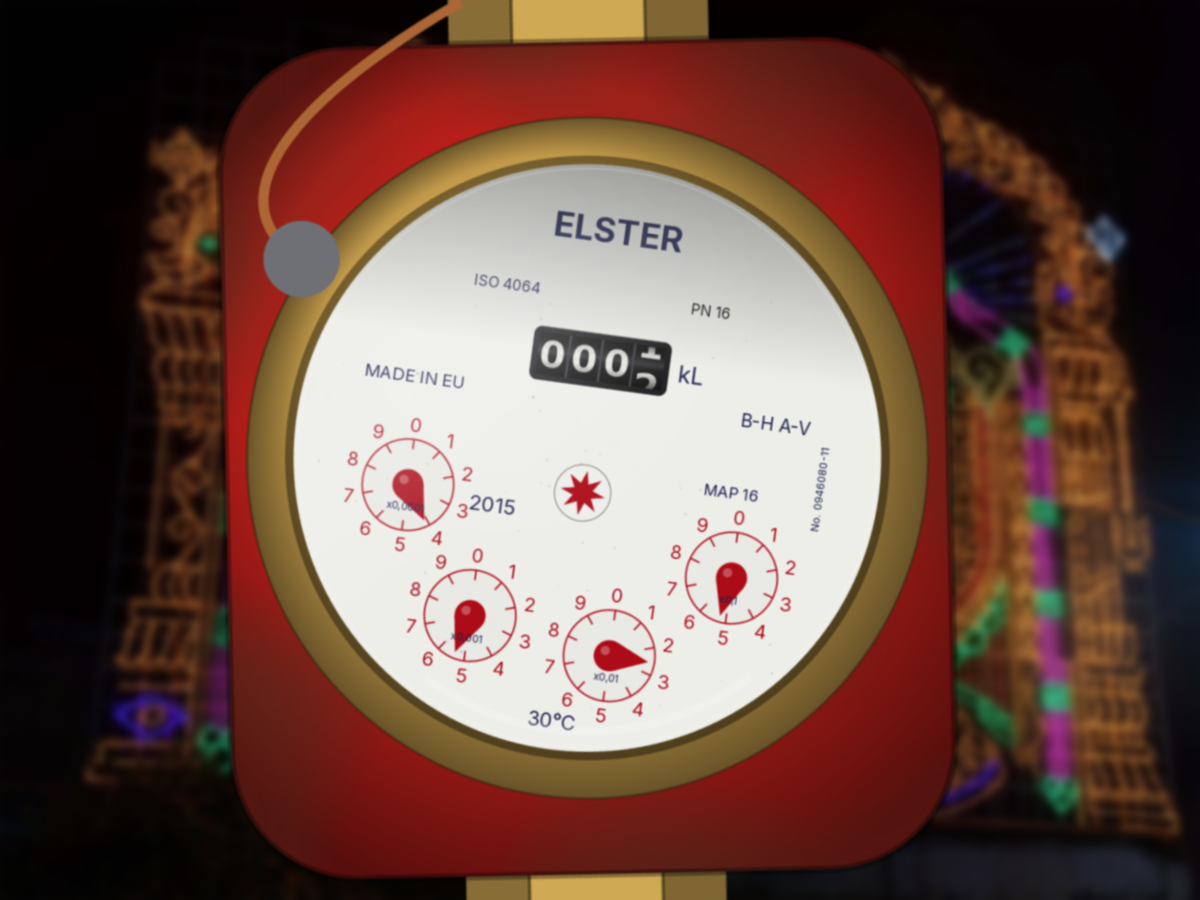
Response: 1.5254 kL
